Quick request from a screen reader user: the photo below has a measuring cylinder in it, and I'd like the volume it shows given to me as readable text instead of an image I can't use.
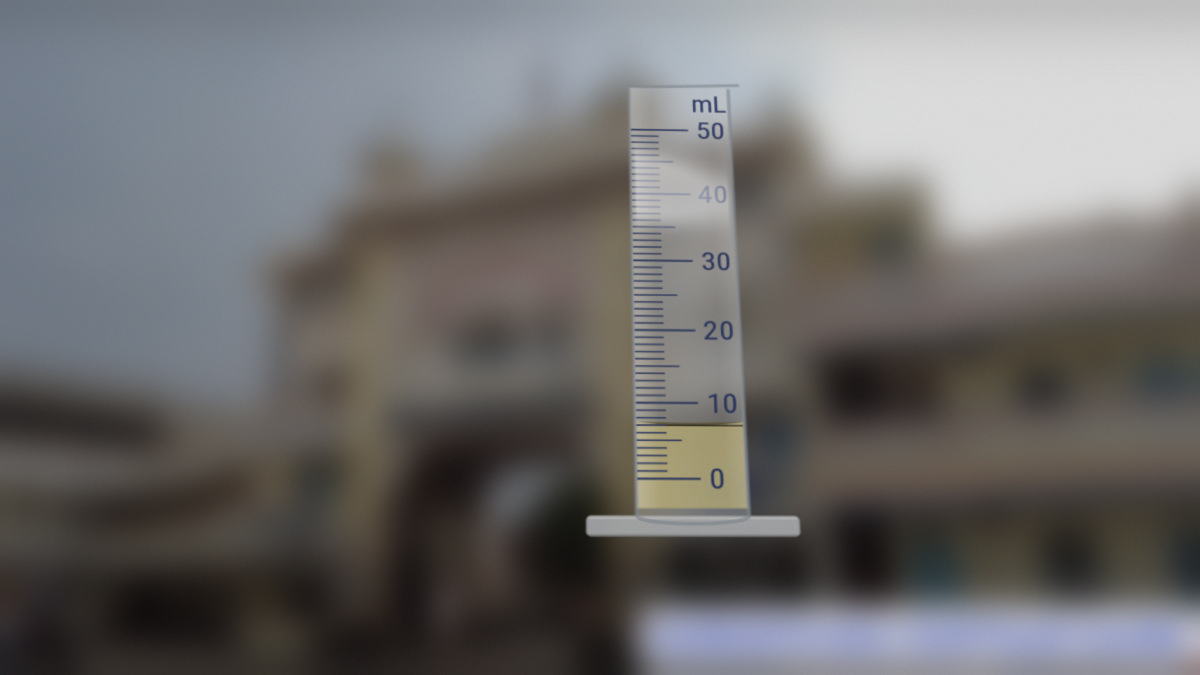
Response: 7 mL
